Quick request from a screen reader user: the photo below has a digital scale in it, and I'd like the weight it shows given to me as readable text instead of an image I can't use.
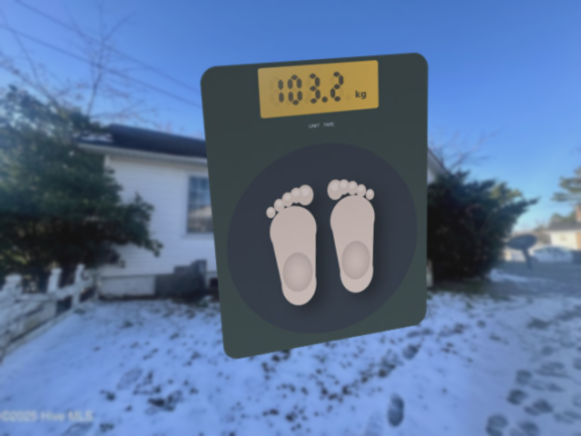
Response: 103.2 kg
